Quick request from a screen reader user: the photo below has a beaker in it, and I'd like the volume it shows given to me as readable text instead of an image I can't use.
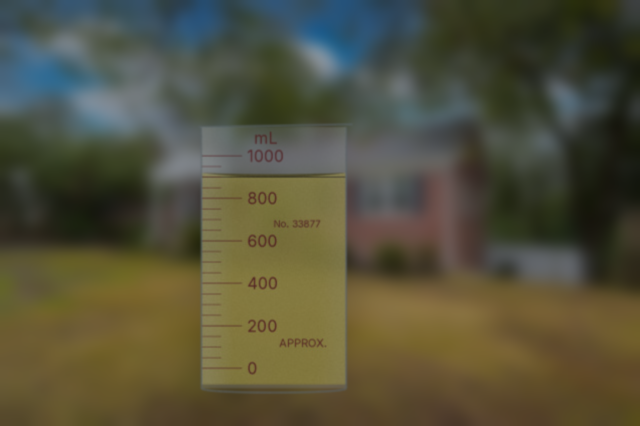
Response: 900 mL
